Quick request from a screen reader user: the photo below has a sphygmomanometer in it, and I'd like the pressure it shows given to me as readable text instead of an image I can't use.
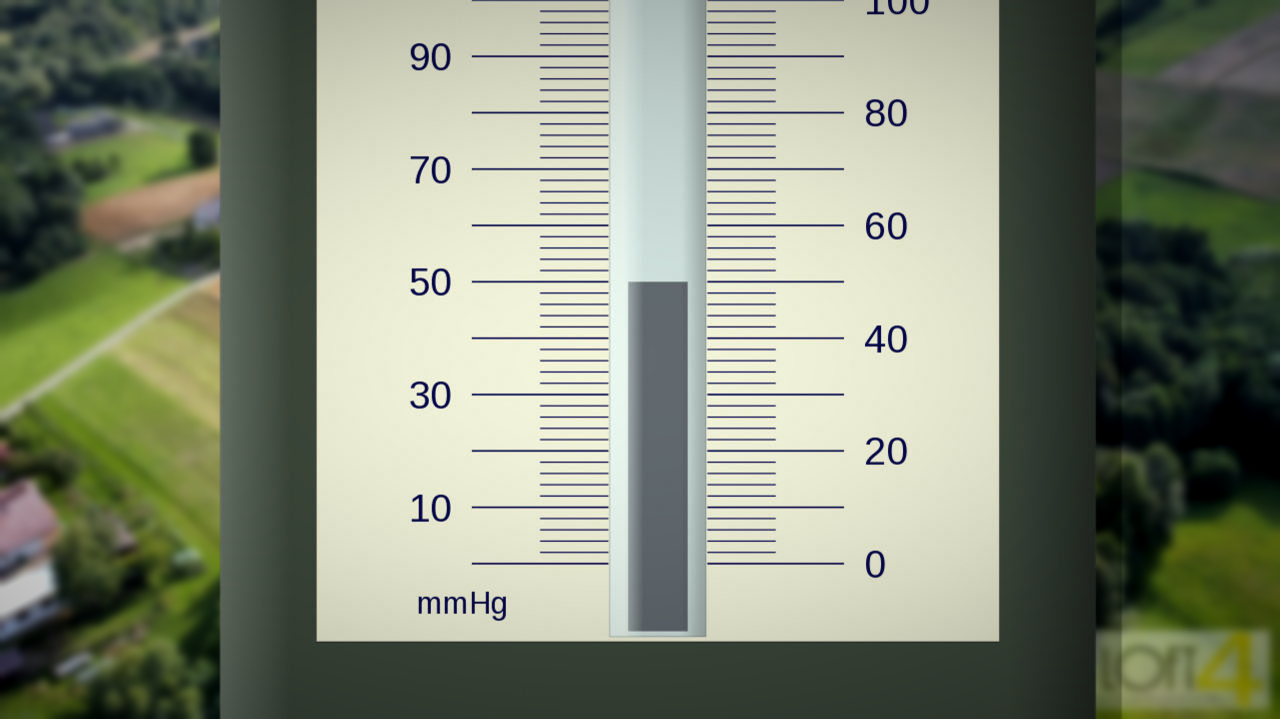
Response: 50 mmHg
